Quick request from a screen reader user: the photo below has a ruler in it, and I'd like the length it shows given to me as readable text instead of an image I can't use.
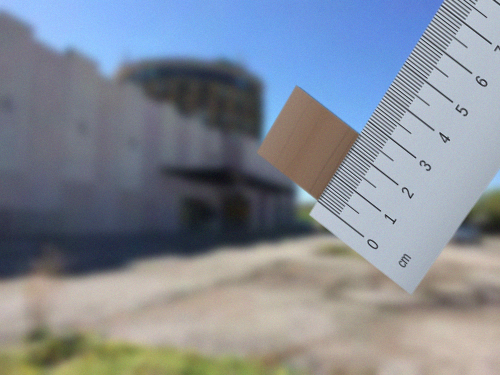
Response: 2.5 cm
